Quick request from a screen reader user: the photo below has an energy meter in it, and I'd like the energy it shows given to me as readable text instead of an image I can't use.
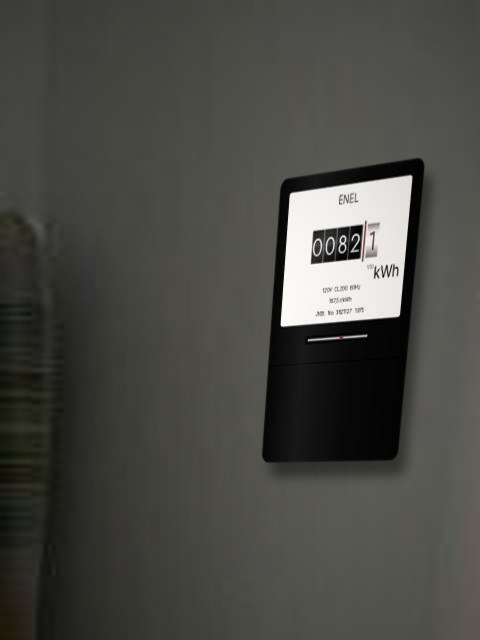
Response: 82.1 kWh
